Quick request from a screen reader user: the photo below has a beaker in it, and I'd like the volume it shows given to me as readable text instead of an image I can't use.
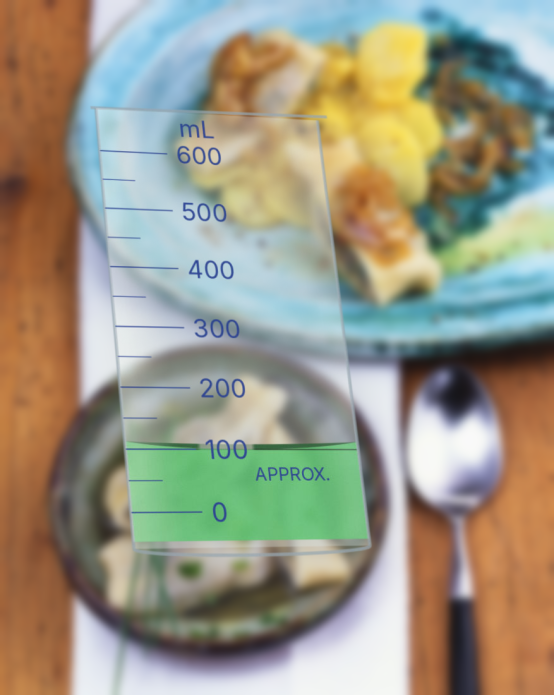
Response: 100 mL
